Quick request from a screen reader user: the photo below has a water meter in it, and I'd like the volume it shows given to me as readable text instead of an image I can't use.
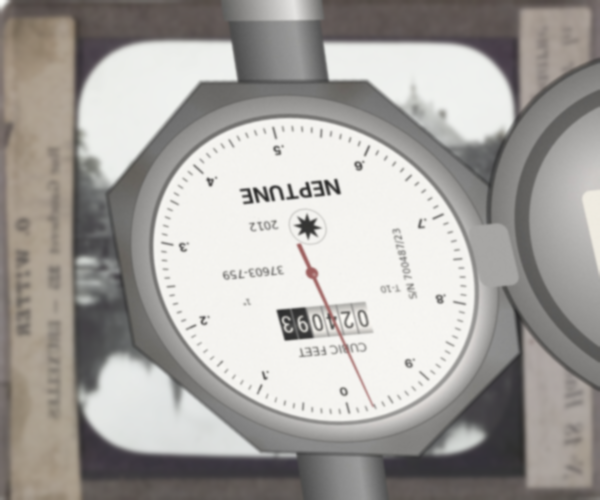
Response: 24092.97 ft³
